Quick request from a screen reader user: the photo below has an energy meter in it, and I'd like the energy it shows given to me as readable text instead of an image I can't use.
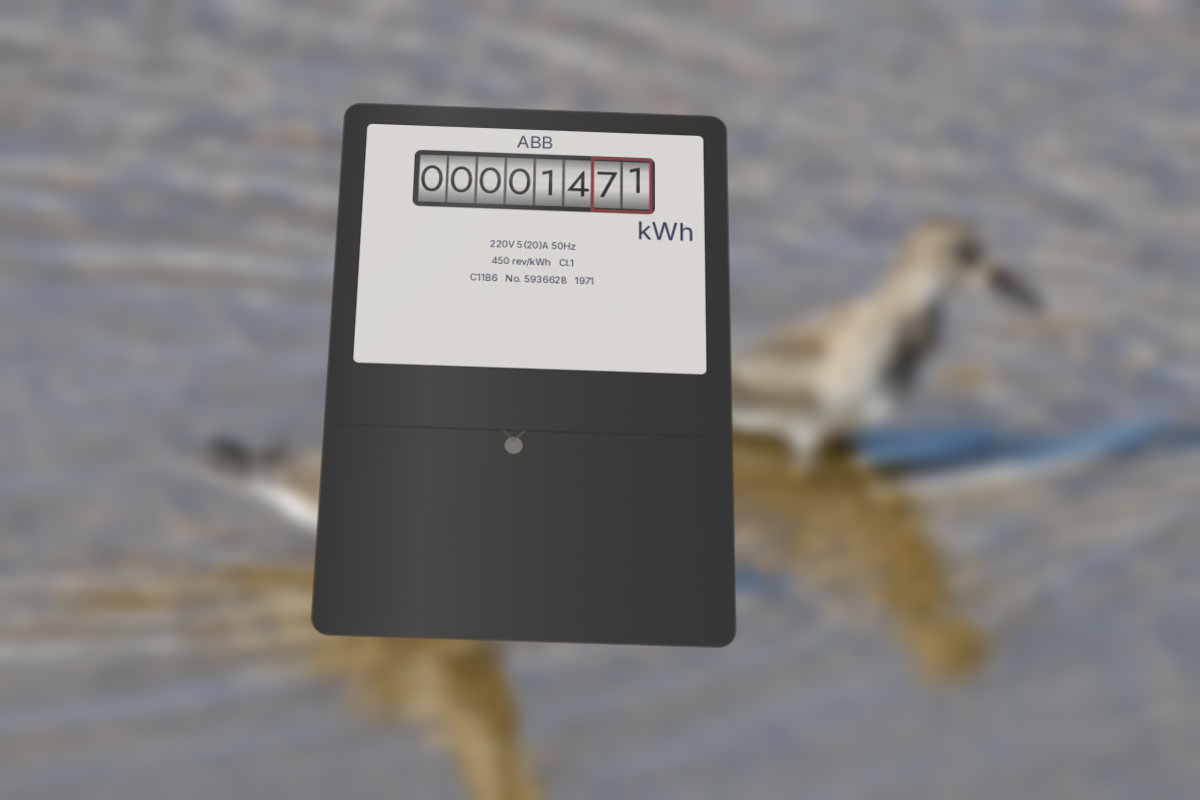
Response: 14.71 kWh
